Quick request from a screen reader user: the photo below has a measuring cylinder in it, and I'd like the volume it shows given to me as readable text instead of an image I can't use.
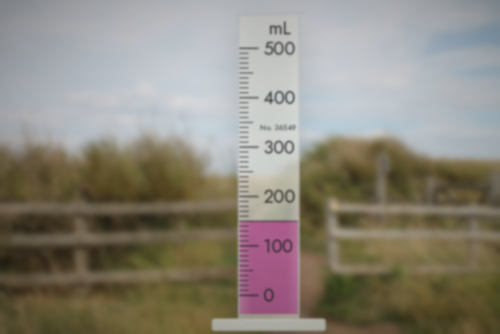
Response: 150 mL
